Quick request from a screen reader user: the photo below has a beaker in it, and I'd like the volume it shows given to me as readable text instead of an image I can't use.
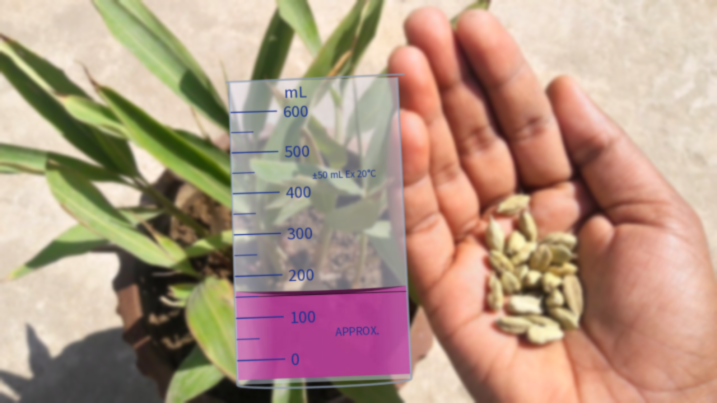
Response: 150 mL
